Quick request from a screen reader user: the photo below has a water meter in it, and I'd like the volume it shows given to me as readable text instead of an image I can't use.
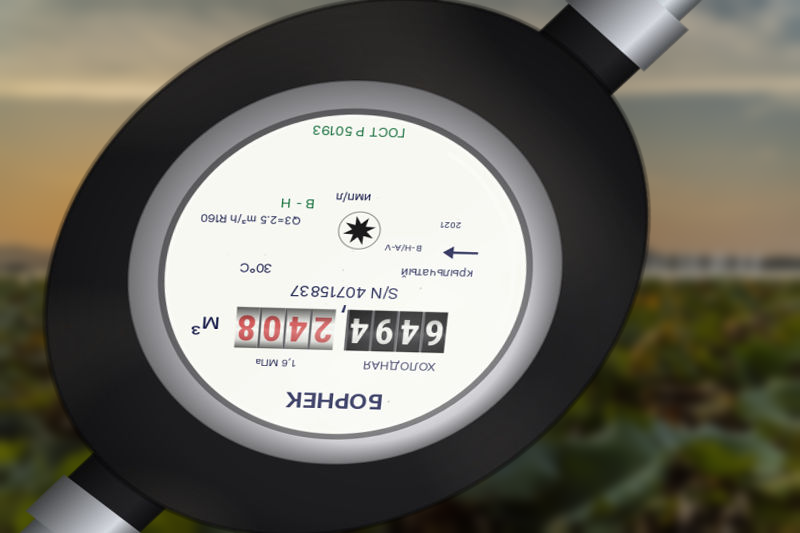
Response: 6494.2408 m³
